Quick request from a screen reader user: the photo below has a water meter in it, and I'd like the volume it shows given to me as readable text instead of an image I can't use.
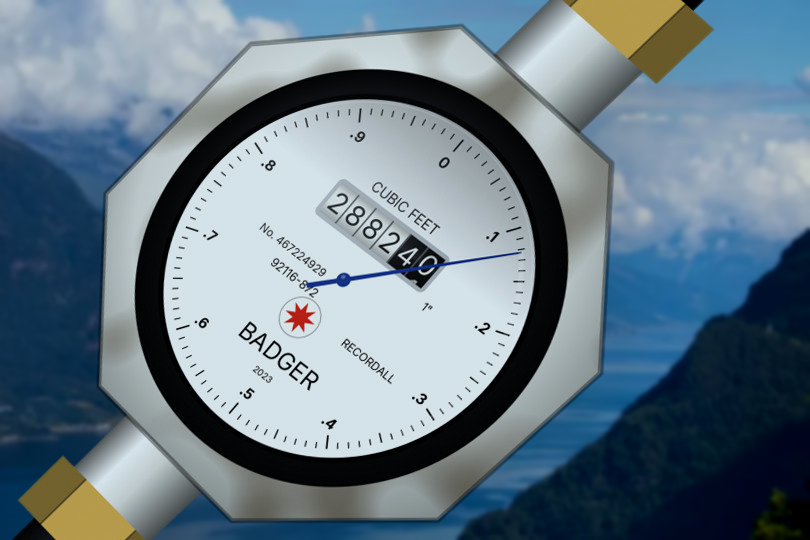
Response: 288240.12 ft³
